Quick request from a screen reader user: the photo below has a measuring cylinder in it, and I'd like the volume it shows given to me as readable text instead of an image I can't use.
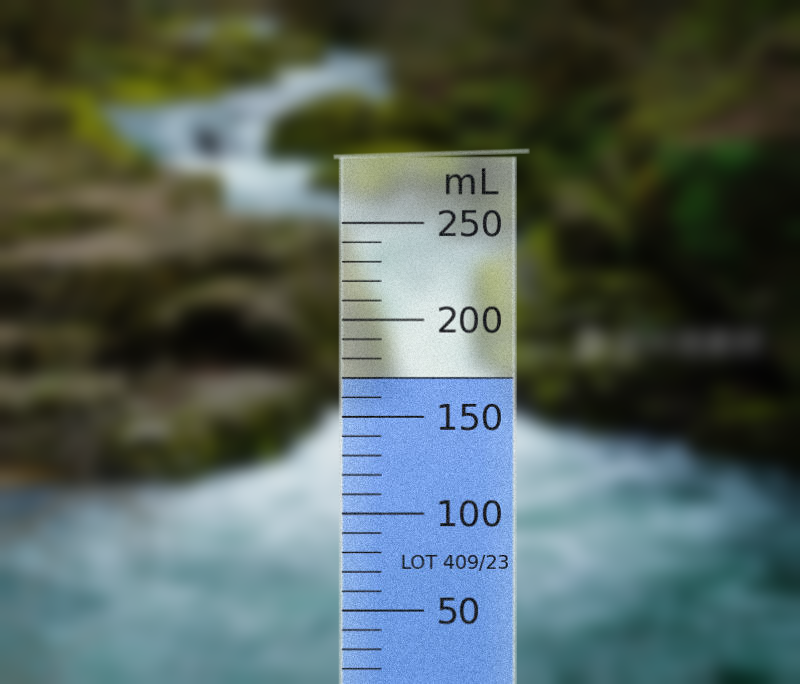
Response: 170 mL
